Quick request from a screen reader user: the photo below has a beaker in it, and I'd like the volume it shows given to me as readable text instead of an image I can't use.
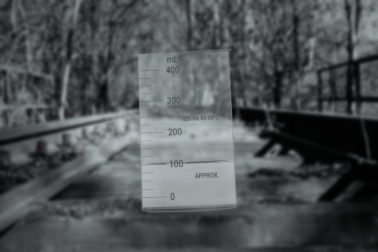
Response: 100 mL
